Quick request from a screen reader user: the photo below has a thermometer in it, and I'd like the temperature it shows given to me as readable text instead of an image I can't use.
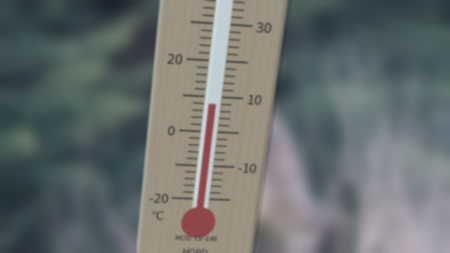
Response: 8 °C
